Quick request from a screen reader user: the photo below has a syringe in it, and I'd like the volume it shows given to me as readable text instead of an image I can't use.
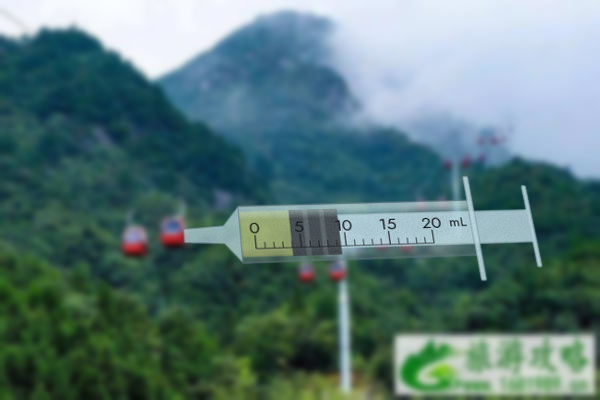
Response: 4 mL
